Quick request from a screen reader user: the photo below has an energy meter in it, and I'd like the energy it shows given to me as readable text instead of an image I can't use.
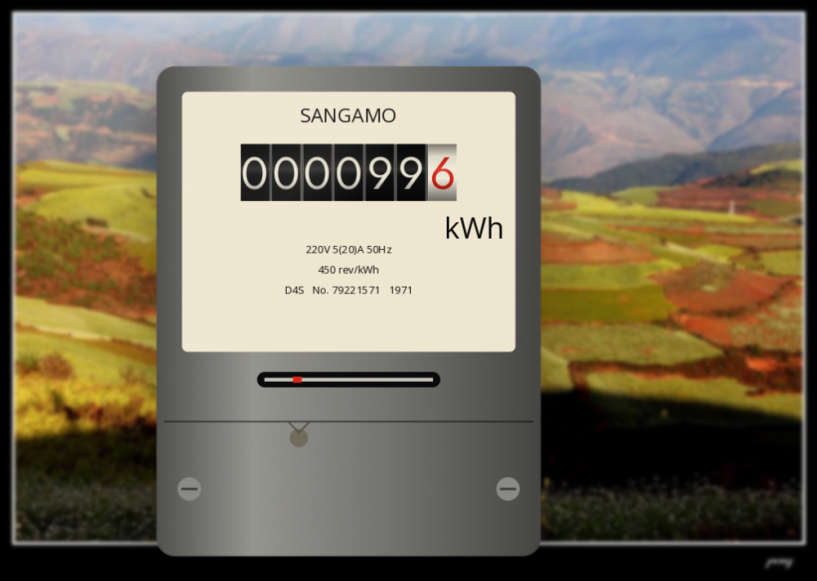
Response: 99.6 kWh
